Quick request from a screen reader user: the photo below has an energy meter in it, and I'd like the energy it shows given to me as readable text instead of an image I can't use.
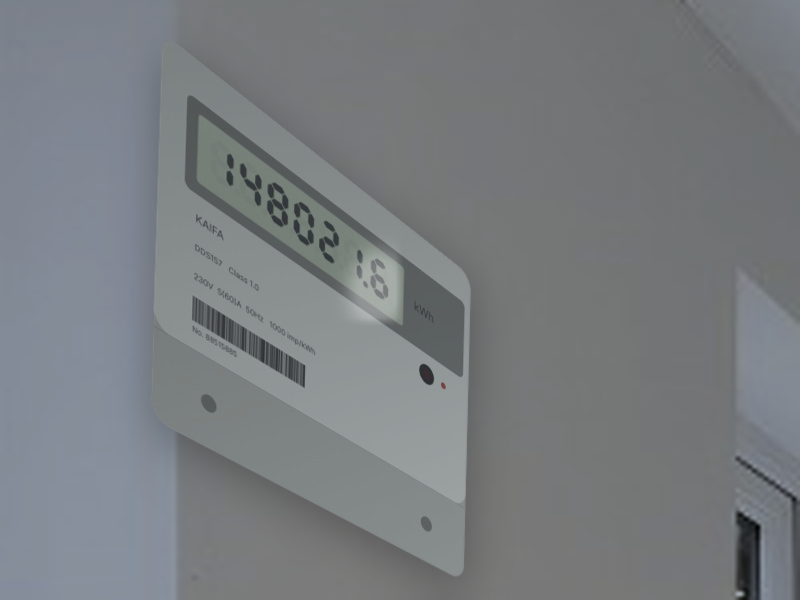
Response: 148021.6 kWh
